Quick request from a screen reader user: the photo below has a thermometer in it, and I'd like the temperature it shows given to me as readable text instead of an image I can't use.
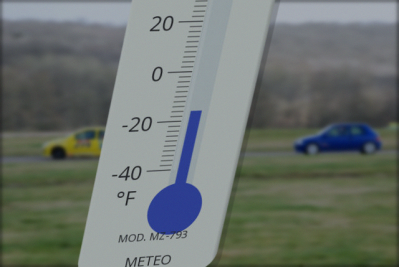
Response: -16 °F
